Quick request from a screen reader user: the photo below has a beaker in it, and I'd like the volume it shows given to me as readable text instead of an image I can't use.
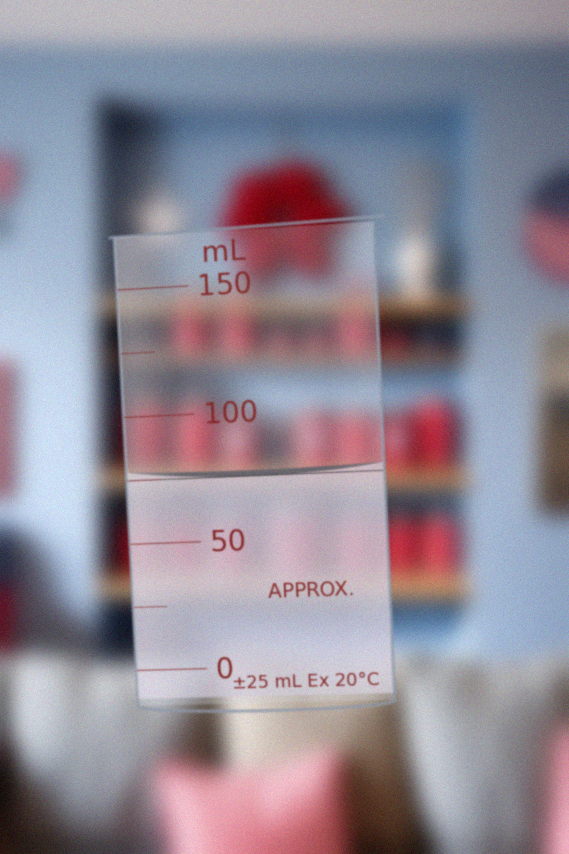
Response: 75 mL
